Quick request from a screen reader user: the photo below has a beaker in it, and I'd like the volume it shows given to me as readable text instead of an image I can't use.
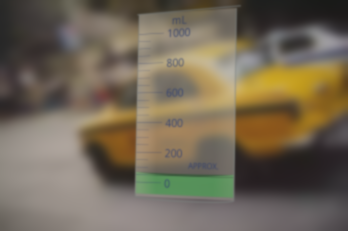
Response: 50 mL
